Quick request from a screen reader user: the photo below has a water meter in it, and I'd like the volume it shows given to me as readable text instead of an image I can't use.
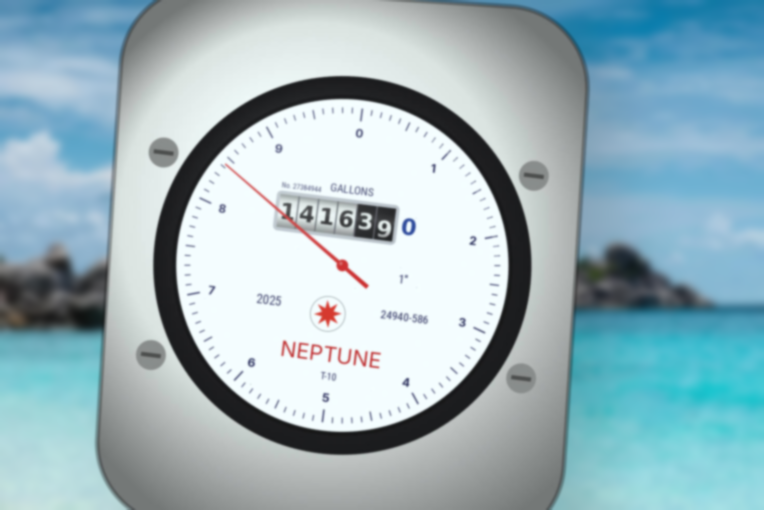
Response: 1416388.4 gal
